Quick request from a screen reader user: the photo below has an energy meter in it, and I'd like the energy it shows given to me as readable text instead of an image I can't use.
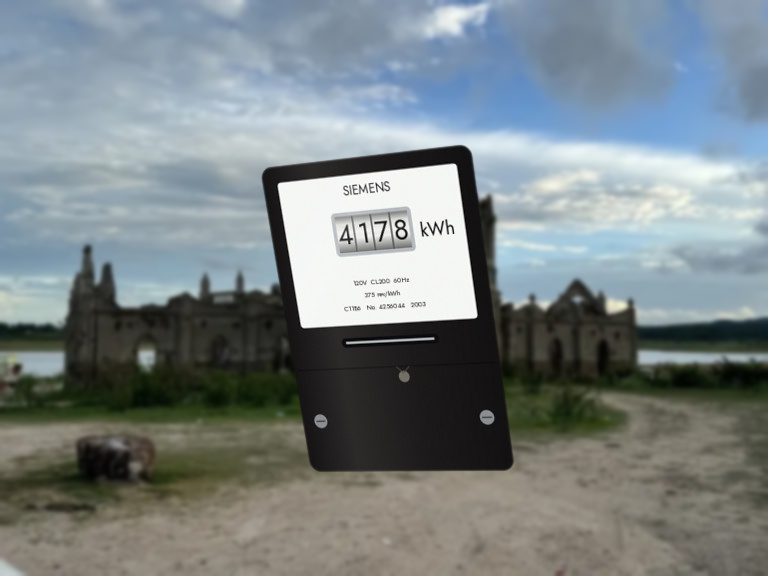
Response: 4178 kWh
